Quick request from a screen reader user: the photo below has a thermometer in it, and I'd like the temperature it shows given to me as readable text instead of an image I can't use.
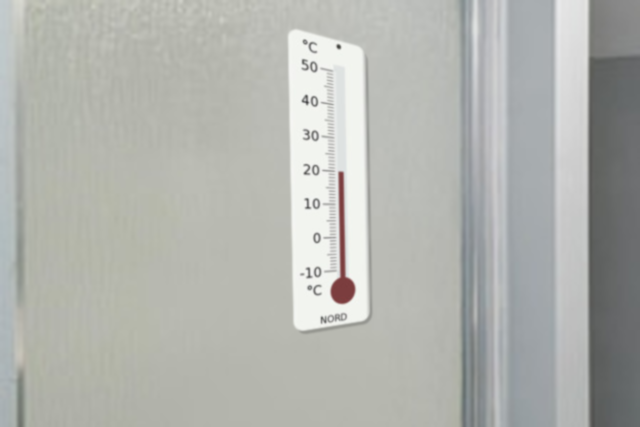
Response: 20 °C
